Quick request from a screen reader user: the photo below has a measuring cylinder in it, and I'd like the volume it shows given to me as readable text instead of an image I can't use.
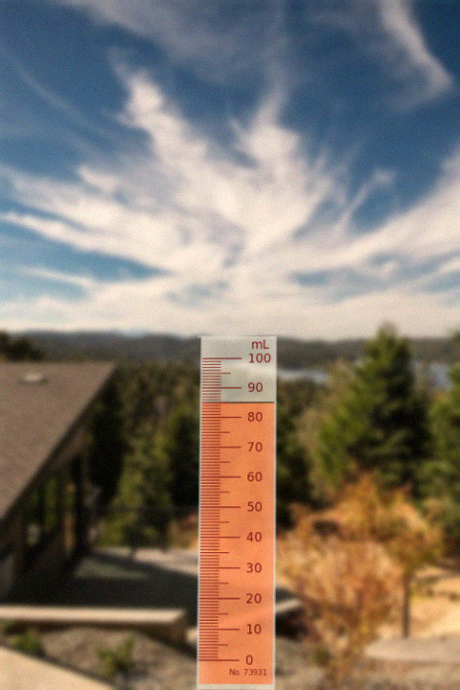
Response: 85 mL
